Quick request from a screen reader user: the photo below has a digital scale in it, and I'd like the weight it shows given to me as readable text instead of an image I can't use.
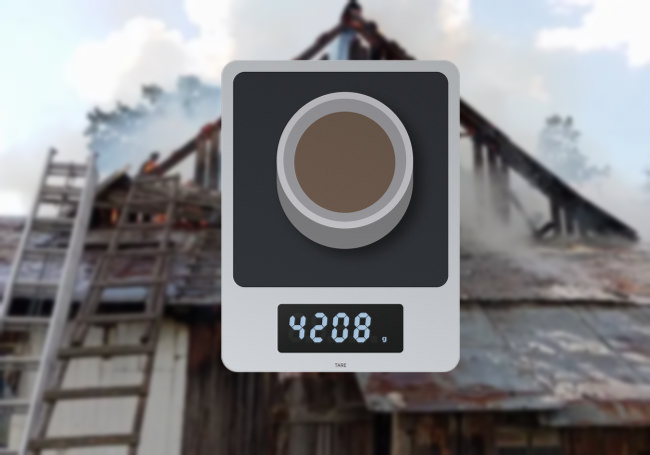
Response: 4208 g
